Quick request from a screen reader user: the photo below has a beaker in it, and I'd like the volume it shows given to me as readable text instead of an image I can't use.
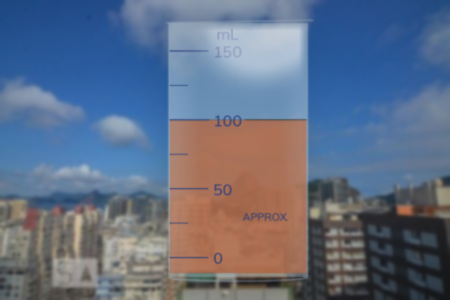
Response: 100 mL
